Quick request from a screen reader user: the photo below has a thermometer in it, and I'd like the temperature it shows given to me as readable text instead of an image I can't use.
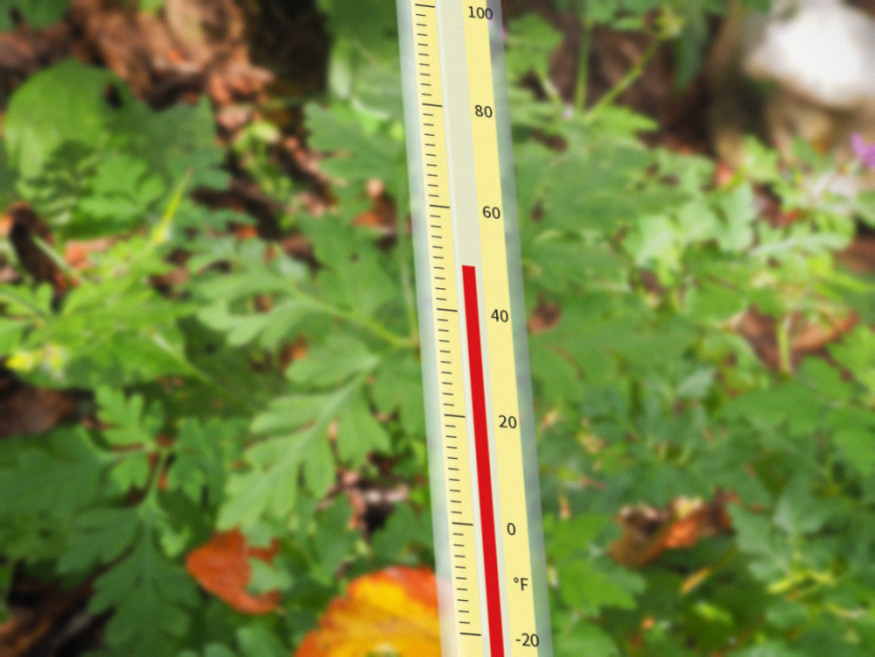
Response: 49 °F
